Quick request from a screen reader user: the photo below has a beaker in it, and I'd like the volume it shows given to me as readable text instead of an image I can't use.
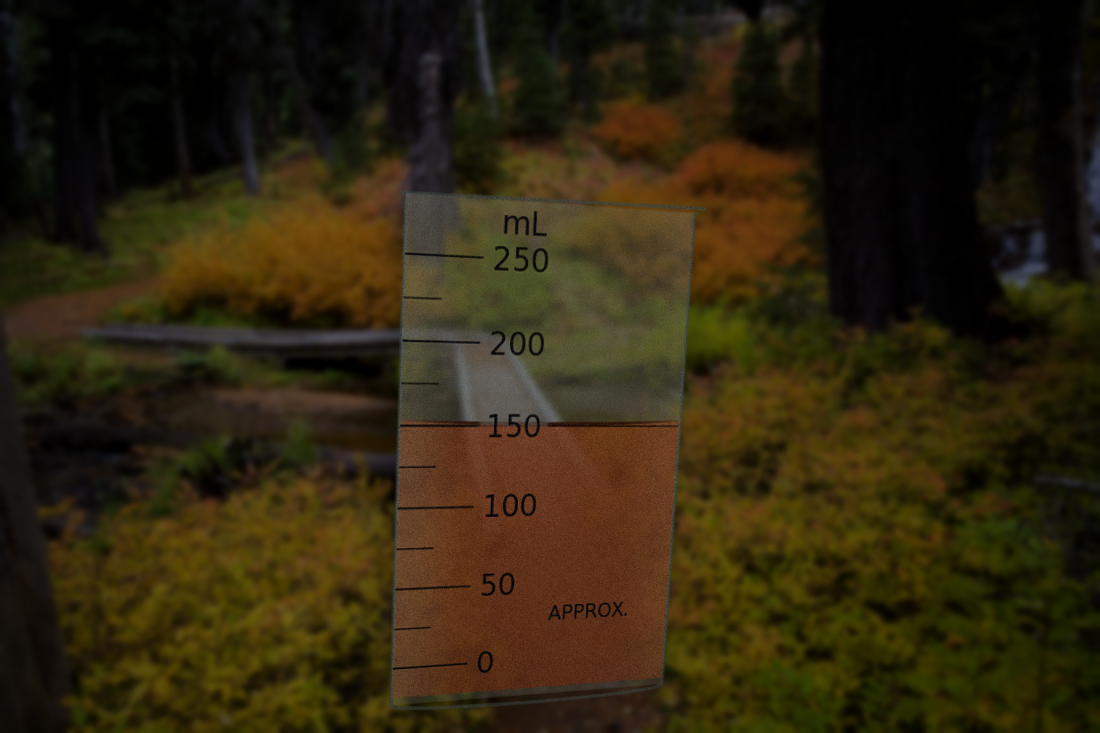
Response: 150 mL
